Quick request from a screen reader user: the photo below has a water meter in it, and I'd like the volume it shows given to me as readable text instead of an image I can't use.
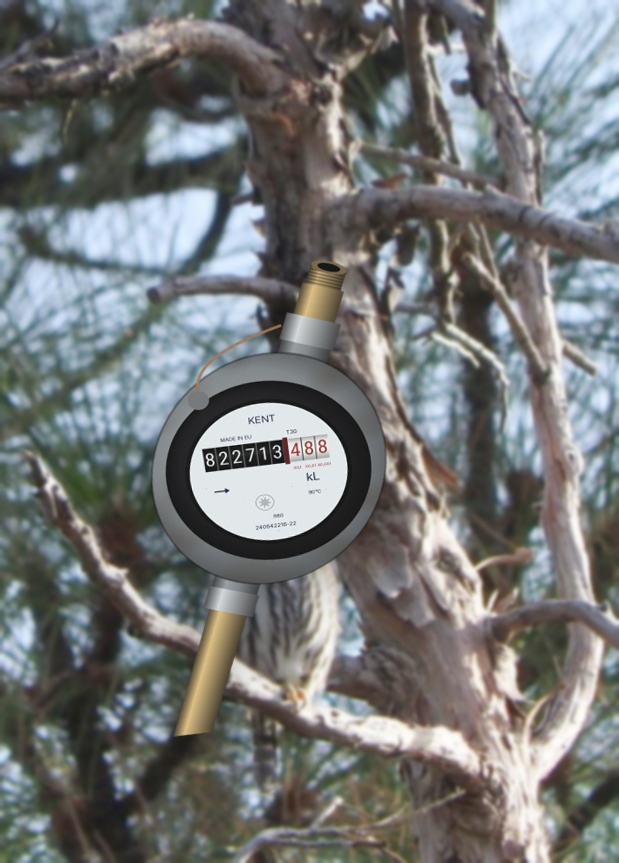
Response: 822713.488 kL
